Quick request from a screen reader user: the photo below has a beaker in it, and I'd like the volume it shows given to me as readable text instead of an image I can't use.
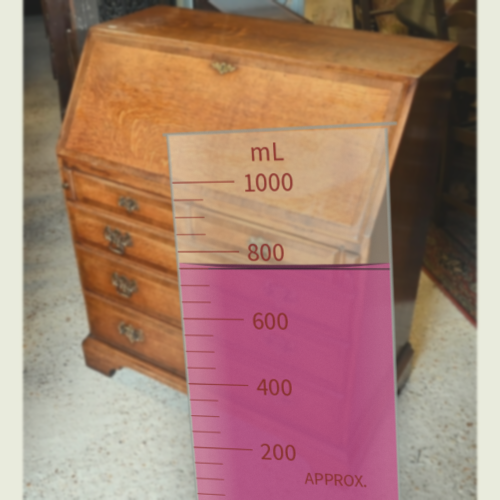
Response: 750 mL
